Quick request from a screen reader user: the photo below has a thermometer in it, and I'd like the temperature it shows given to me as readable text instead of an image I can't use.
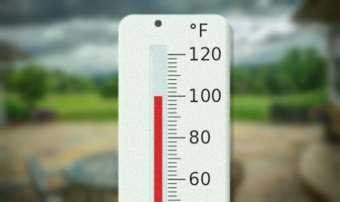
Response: 100 °F
